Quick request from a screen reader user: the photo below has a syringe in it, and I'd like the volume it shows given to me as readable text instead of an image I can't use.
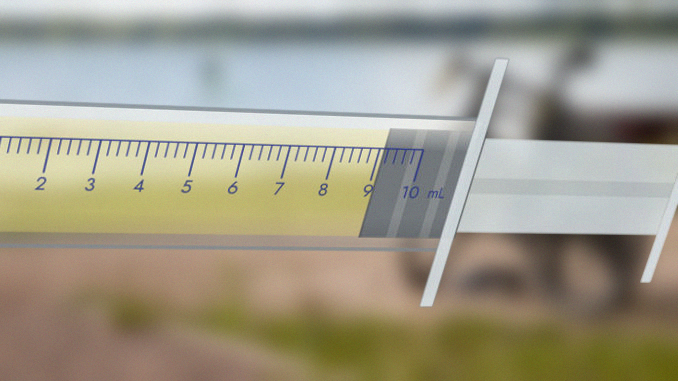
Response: 9.1 mL
